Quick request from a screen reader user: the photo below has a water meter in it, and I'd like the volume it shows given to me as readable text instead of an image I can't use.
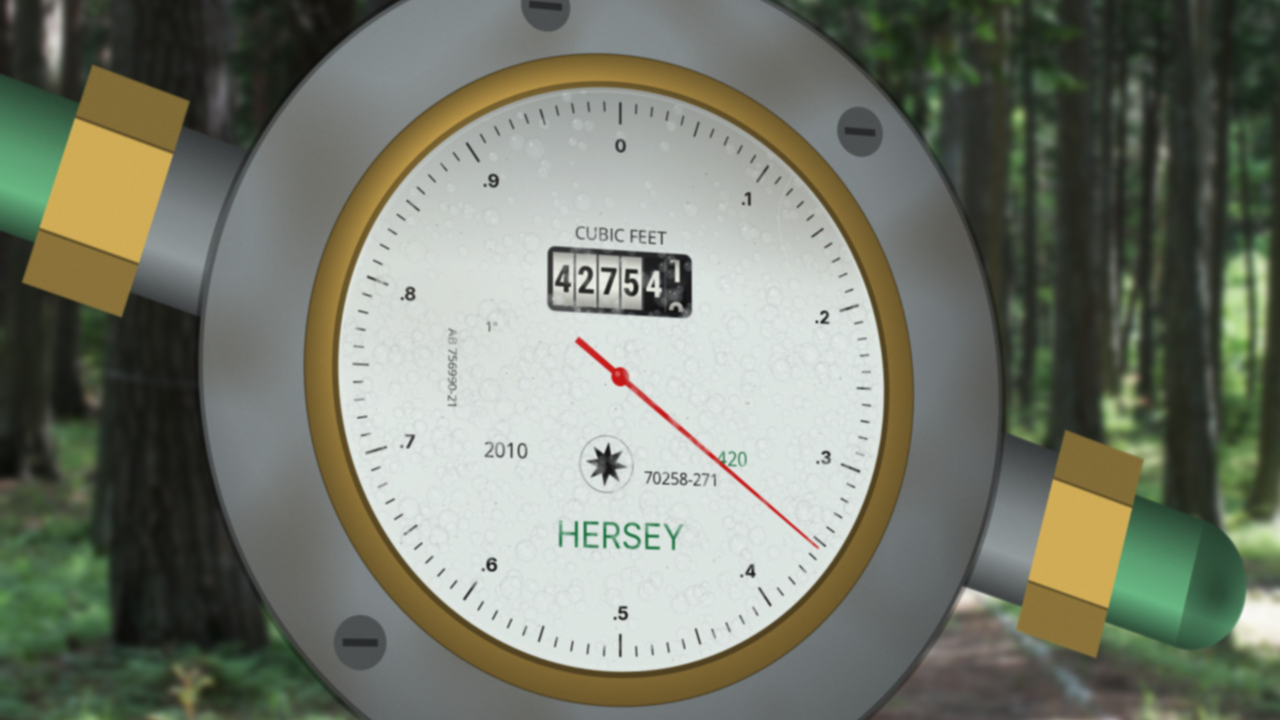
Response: 427541.35 ft³
